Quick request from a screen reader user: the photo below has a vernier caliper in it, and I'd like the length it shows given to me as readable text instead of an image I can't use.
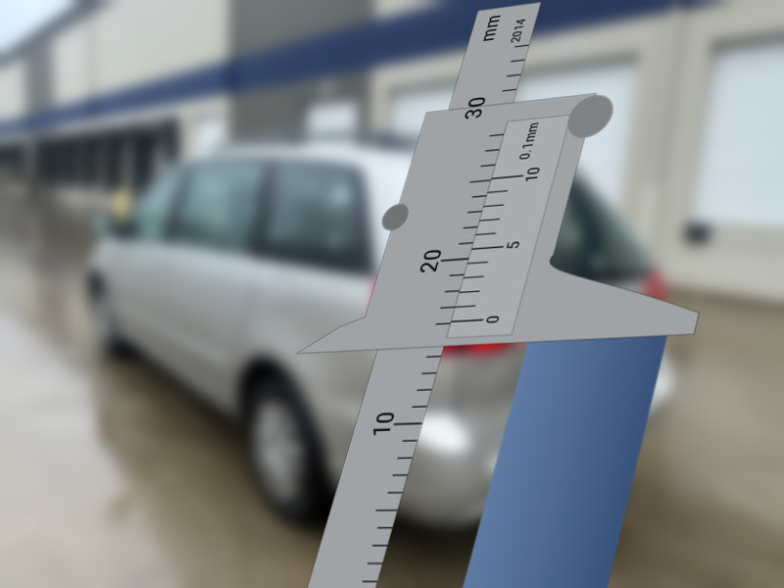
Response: 16.1 mm
